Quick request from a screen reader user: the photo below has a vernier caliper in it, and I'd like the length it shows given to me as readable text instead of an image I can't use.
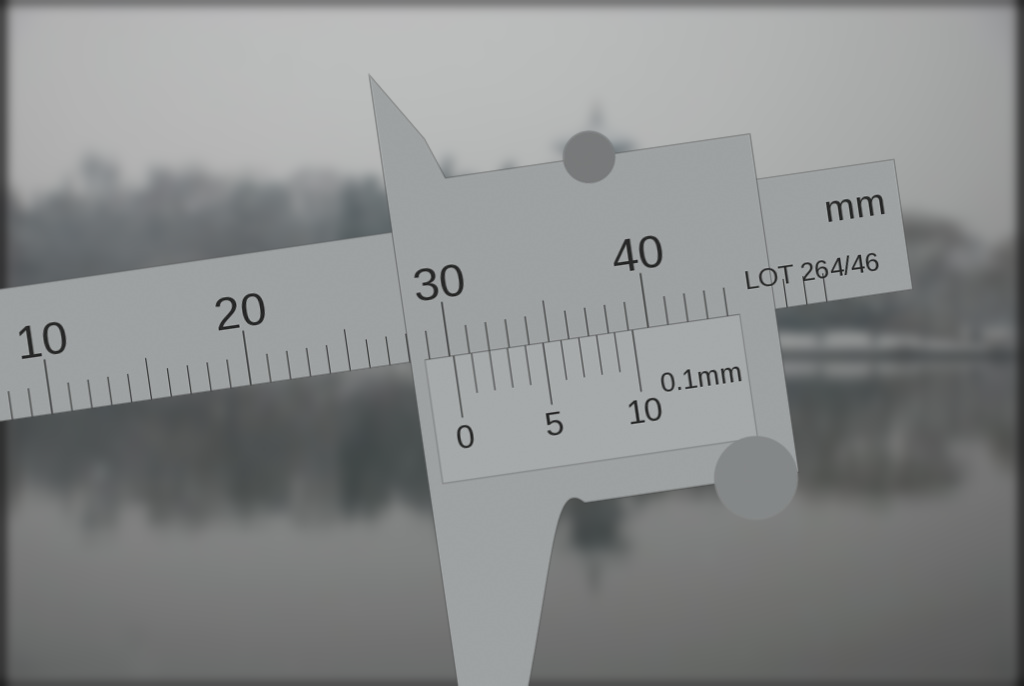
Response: 30.2 mm
